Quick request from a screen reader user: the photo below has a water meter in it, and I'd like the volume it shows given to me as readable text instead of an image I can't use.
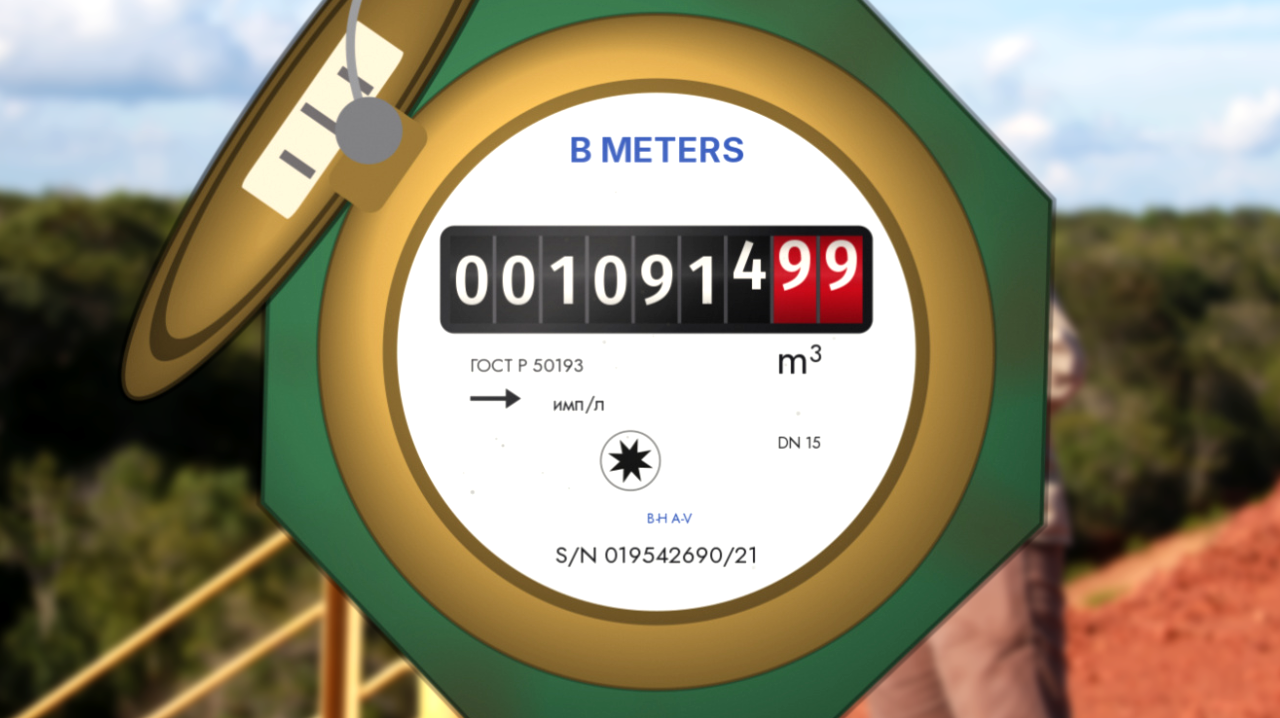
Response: 10914.99 m³
